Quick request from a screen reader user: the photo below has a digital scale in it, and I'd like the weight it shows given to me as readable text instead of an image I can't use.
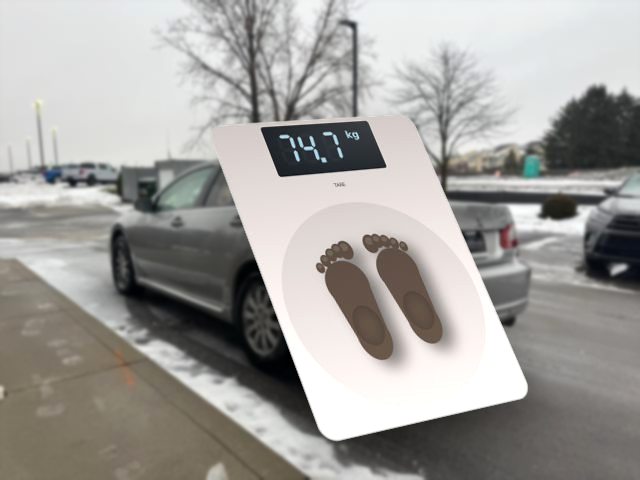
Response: 74.7 kg
